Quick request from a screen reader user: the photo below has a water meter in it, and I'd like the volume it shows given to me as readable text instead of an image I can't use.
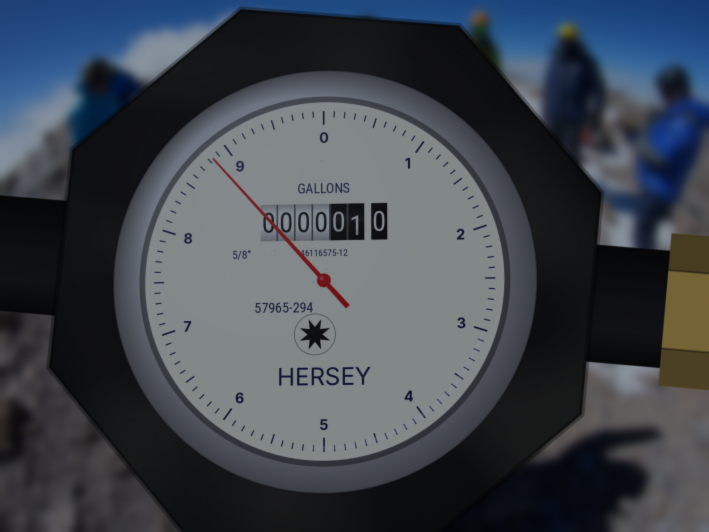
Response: 8.8 gal
